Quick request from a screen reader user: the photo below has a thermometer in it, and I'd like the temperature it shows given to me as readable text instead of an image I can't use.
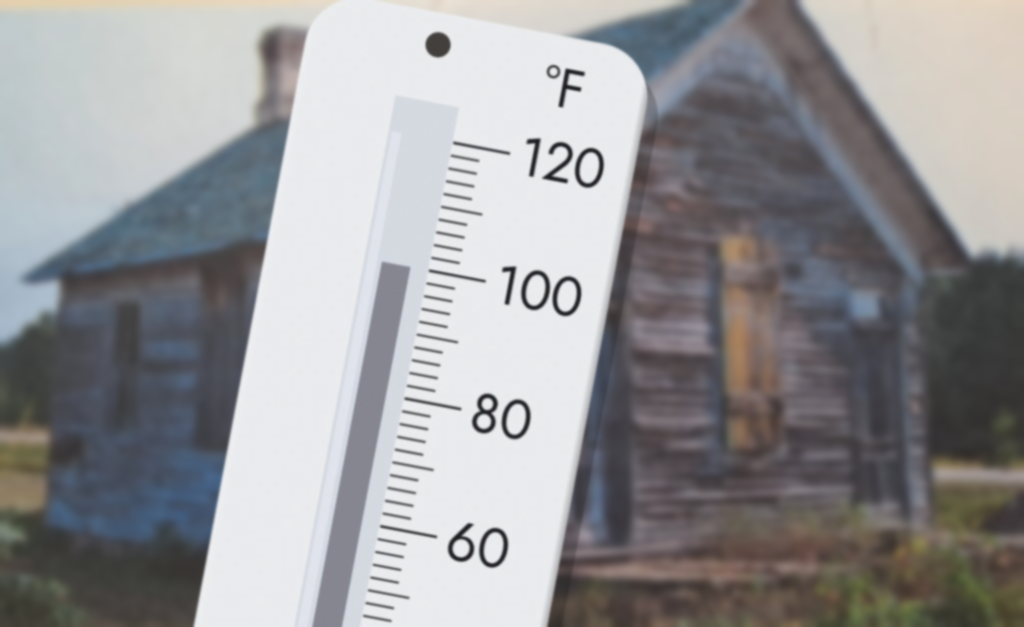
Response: 100 °F
